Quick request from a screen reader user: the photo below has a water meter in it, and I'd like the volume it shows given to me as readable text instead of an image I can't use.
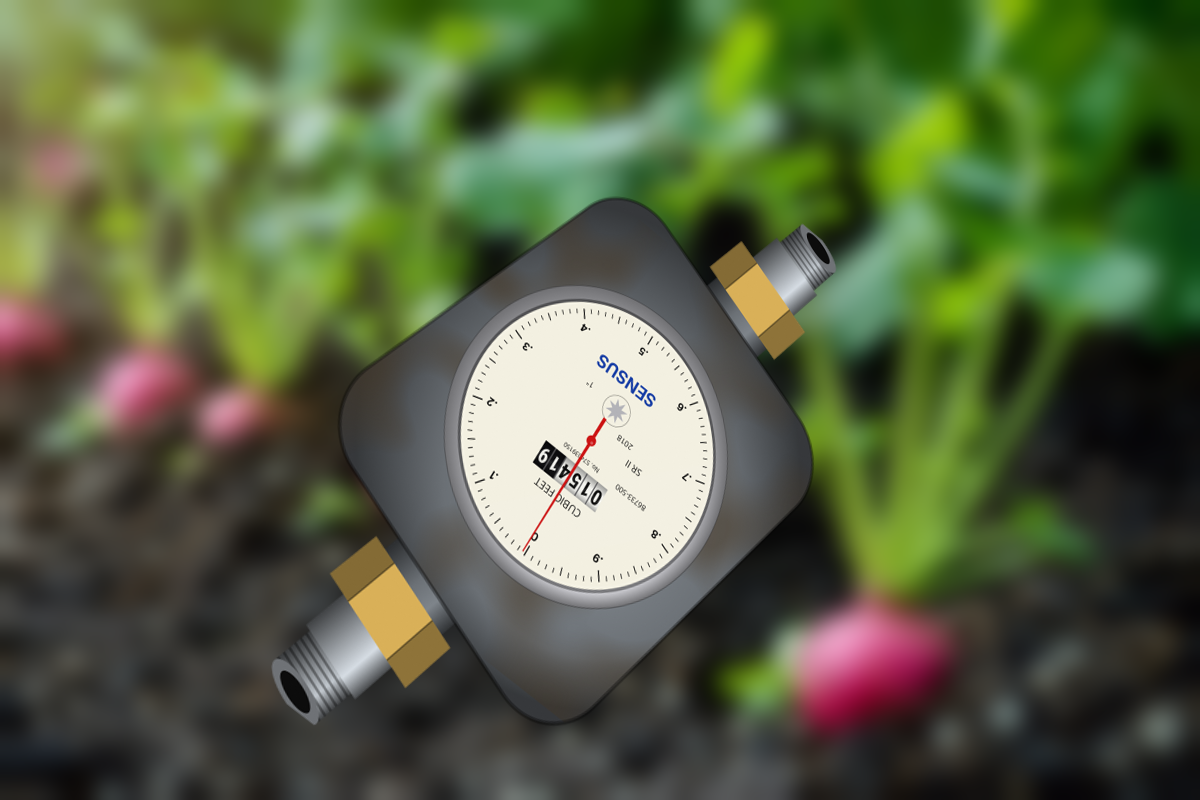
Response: 15419.00 ft³
